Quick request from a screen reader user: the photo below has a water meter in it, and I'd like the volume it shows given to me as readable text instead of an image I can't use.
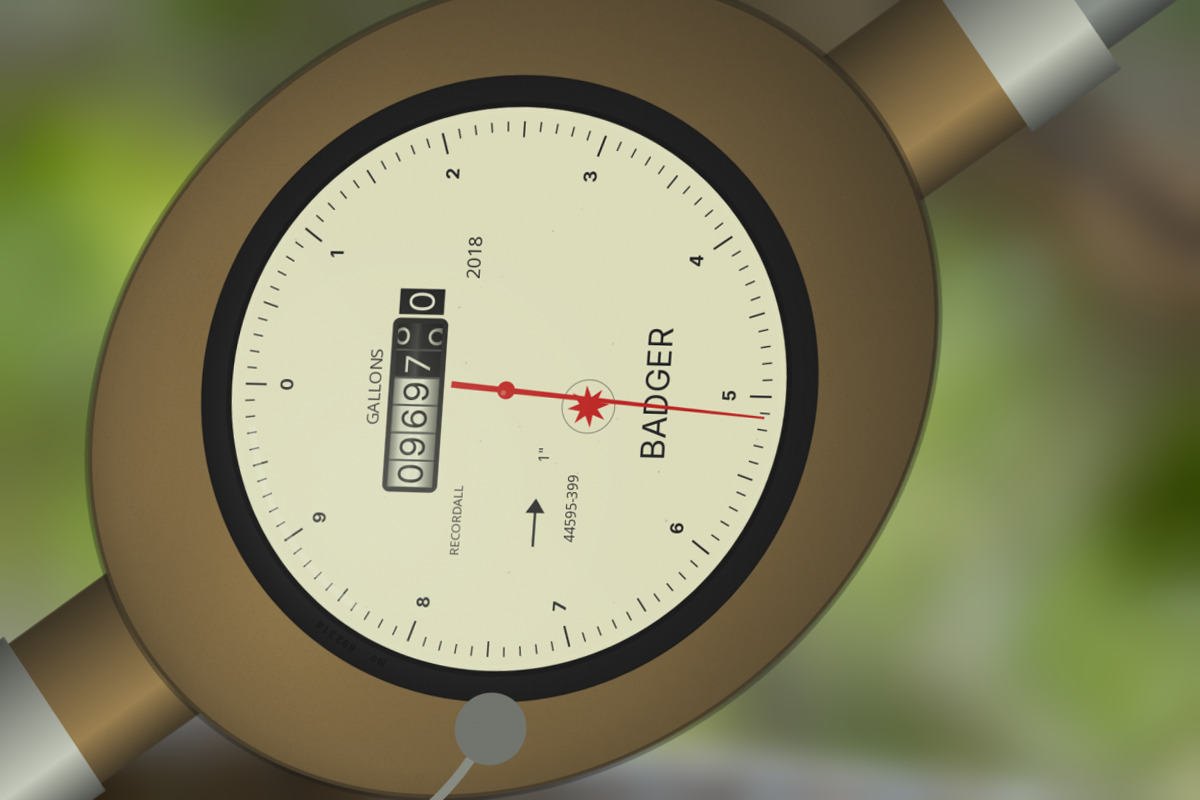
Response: 969785.1 gal
